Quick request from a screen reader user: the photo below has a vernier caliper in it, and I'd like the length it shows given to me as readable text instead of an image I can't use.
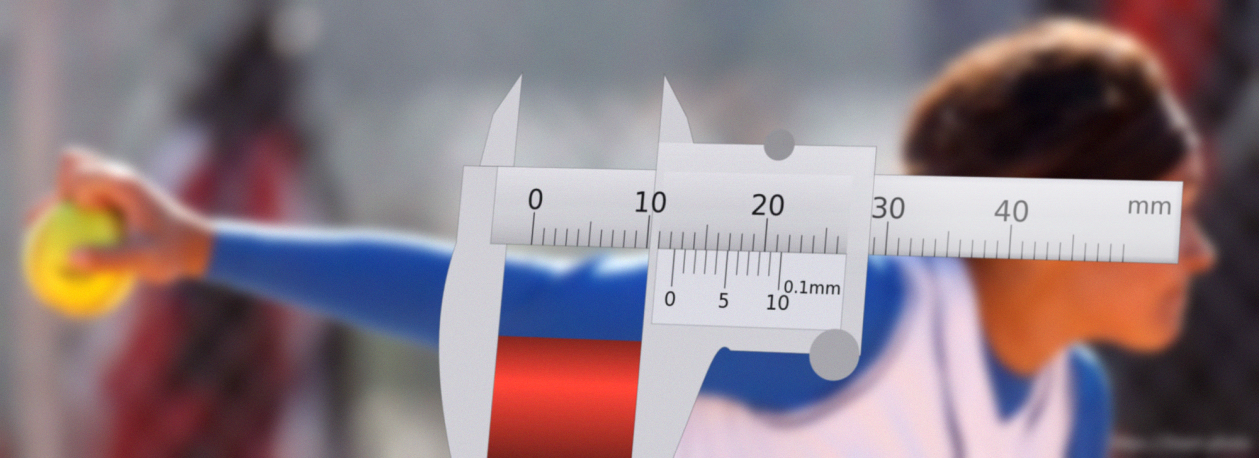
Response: 12.4 mm
